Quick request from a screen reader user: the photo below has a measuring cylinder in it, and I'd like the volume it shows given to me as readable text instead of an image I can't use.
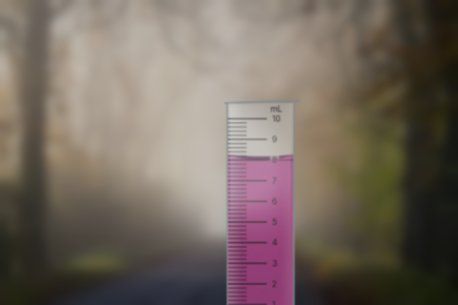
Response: 8 mL
